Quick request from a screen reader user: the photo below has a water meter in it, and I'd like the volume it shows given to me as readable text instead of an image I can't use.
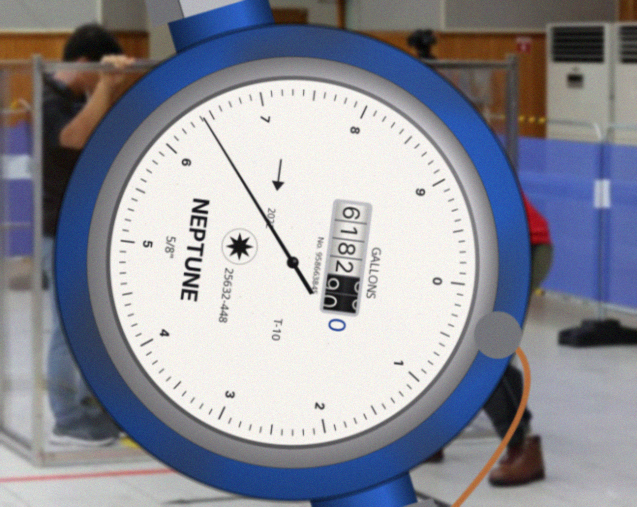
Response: 6182896.4 gal
